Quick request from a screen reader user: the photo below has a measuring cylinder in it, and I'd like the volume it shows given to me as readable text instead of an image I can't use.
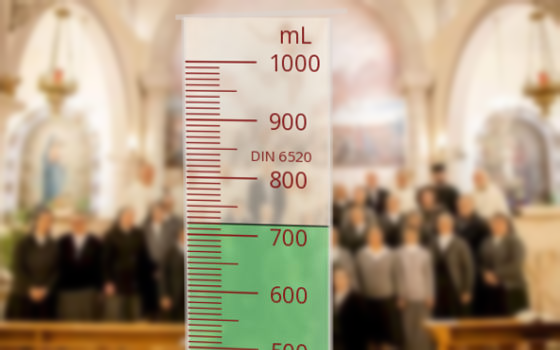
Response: 720 mL
